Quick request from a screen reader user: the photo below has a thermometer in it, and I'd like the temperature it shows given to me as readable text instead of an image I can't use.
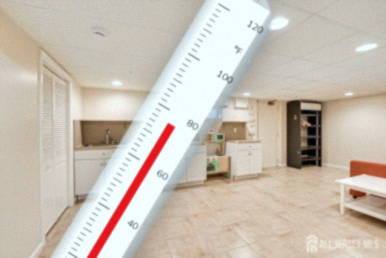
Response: 76 °F
